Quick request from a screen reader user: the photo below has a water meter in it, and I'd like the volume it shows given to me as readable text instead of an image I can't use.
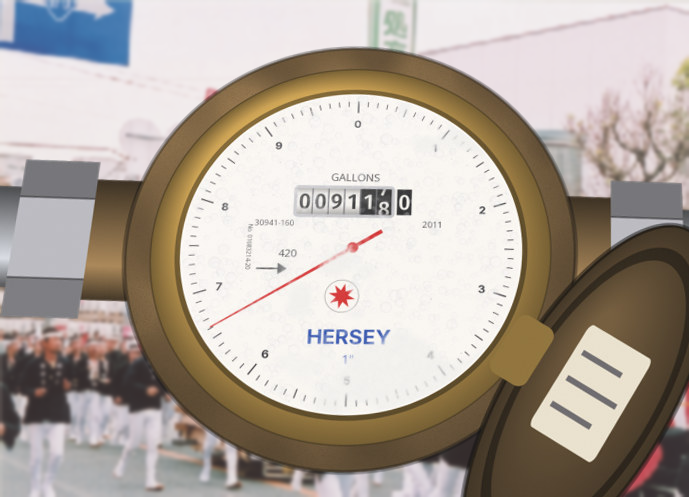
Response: 91176.6 gal
